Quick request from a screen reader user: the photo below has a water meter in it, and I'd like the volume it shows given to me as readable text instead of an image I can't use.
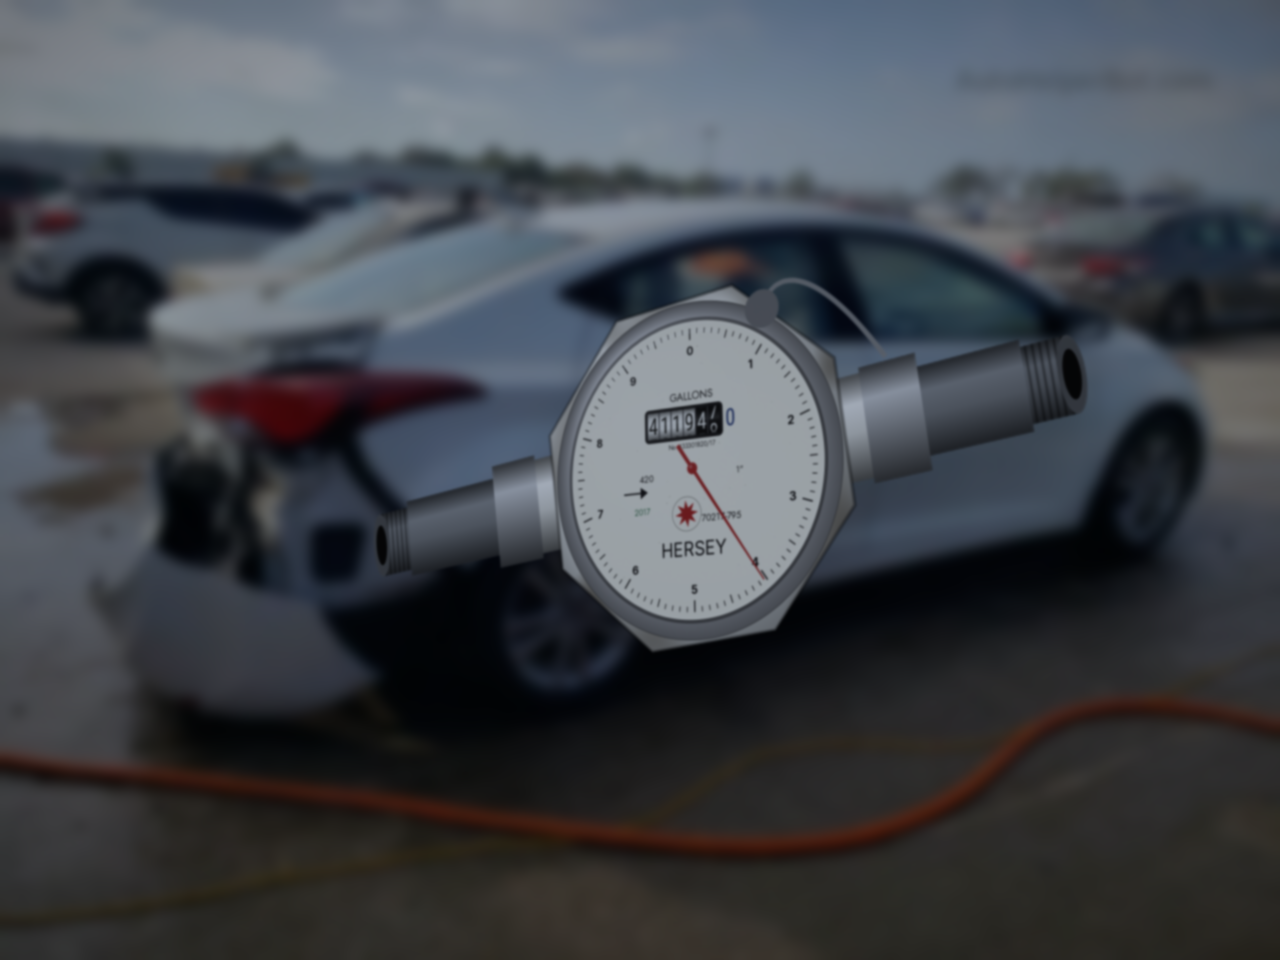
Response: 4119474.0 gal
